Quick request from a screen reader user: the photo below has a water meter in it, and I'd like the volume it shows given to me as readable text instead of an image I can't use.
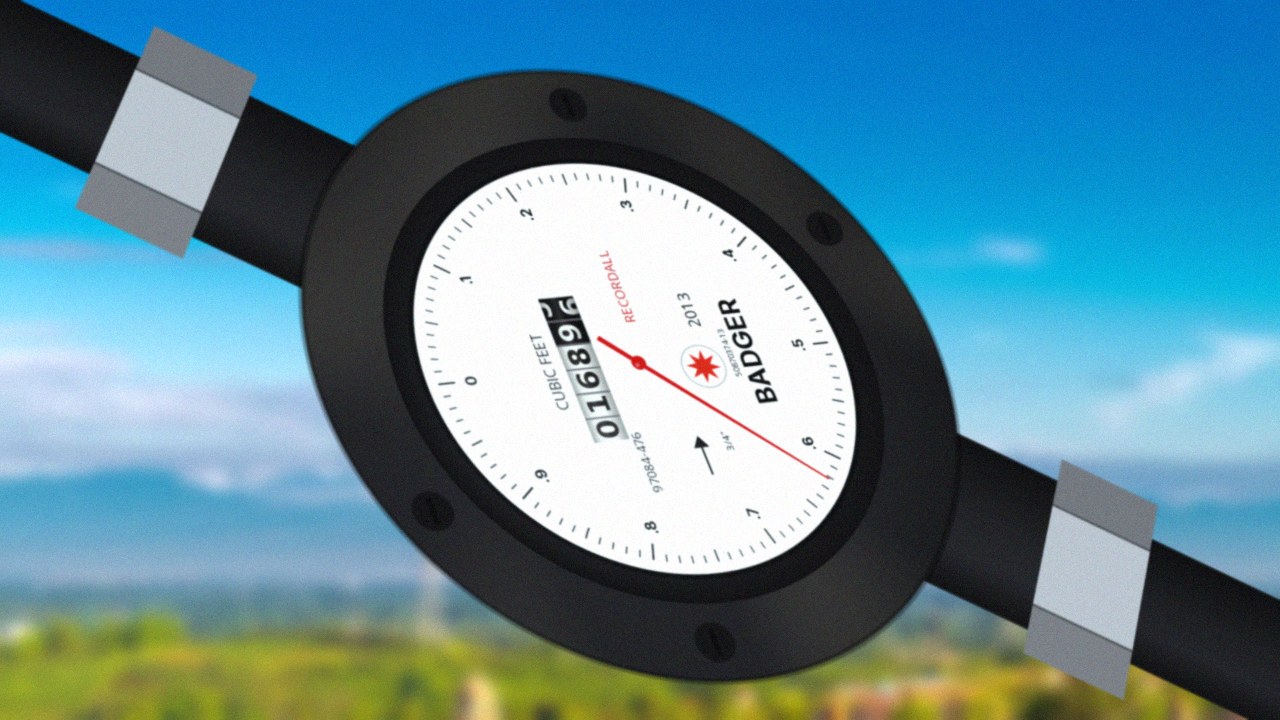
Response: 16895.62 ft³
